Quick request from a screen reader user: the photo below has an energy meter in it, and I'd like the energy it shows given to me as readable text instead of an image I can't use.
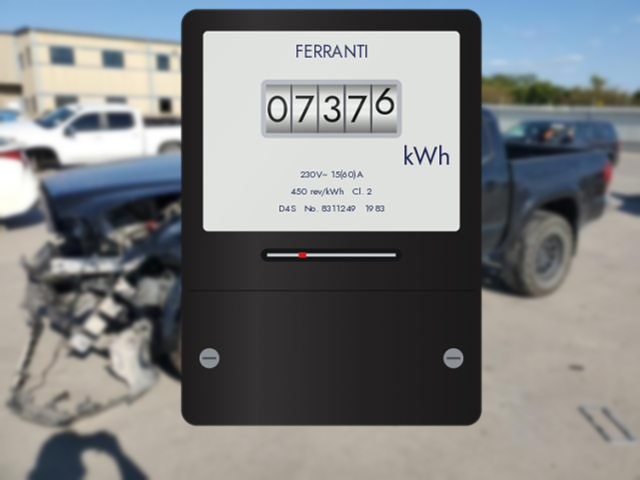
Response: 7376 kWh
